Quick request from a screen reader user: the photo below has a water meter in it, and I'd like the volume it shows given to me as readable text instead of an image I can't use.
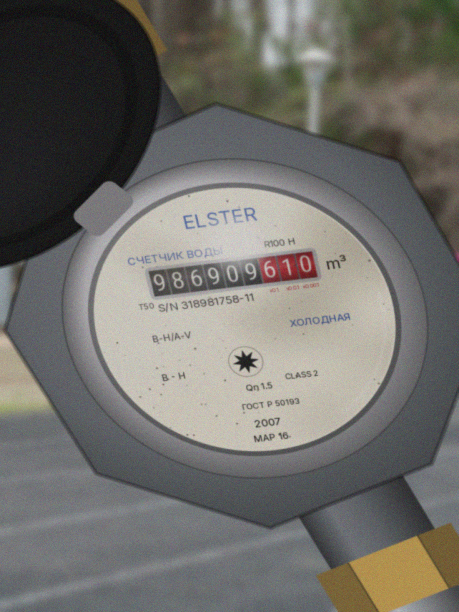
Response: 986909.610 m³
